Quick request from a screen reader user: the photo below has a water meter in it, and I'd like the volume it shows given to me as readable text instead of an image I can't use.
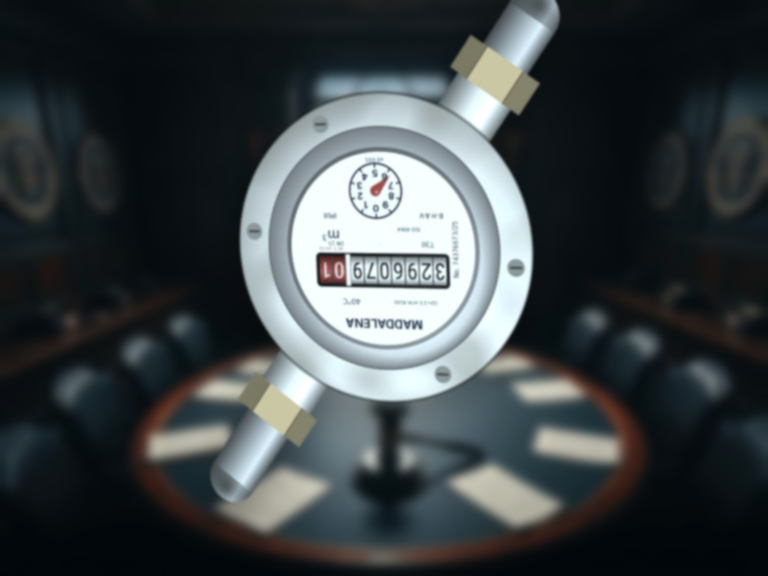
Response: 3296079.016 m³
